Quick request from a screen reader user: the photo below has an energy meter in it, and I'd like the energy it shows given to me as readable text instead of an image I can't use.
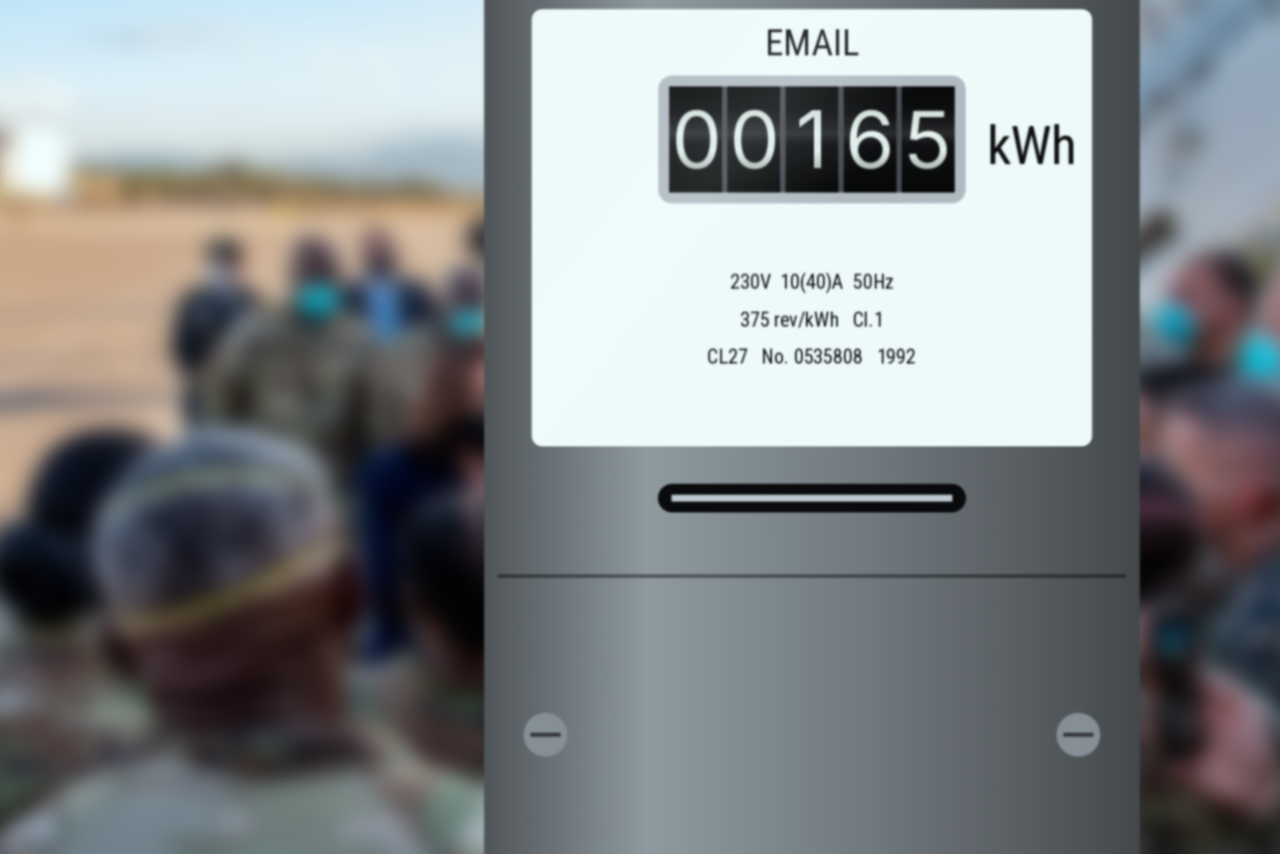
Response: 165 kWh
